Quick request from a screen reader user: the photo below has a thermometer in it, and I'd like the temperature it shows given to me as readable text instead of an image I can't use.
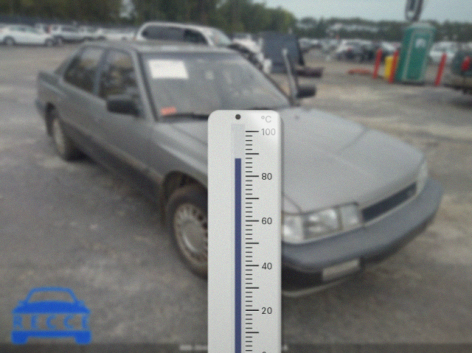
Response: 88 °C
